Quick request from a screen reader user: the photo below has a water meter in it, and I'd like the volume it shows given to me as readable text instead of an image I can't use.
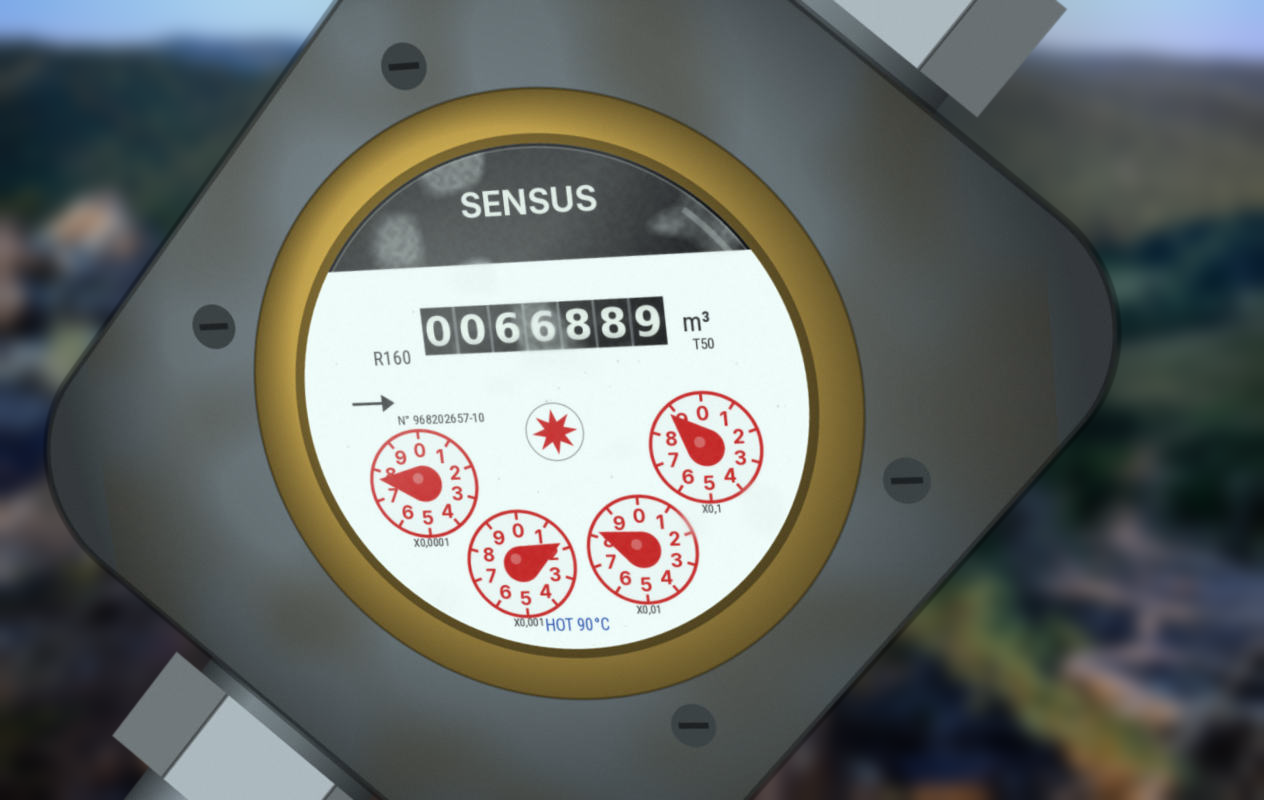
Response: 66889.8817 m³
